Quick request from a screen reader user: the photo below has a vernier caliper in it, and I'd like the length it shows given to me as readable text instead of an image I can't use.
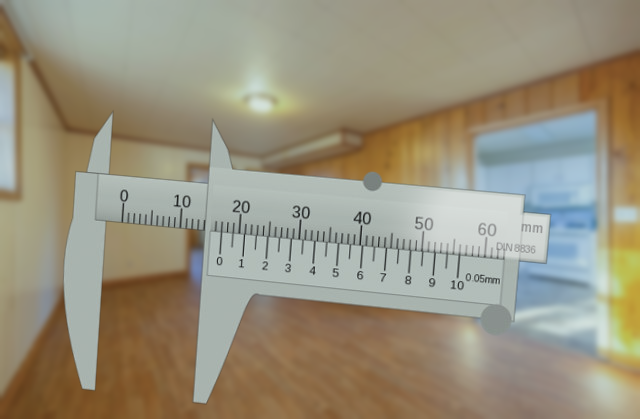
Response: 17.0 mm
